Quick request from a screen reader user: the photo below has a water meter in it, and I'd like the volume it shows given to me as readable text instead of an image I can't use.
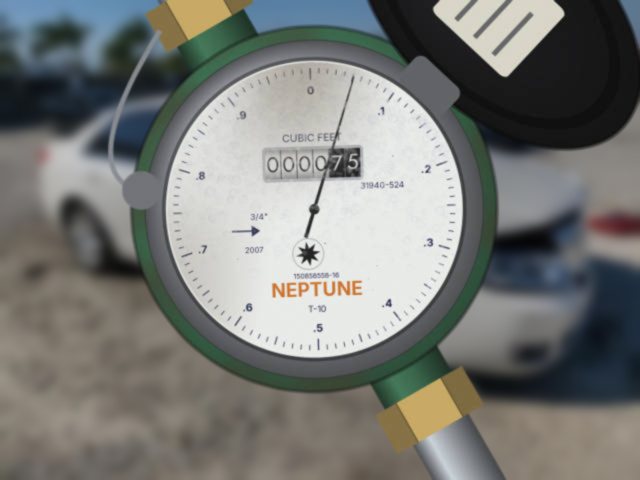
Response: 75.05 ft³
